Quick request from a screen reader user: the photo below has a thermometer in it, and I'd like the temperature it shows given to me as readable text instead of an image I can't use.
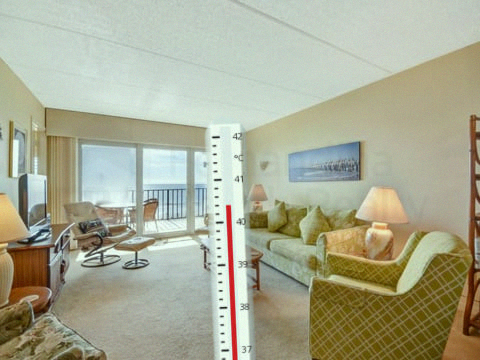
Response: 40.4 °C
